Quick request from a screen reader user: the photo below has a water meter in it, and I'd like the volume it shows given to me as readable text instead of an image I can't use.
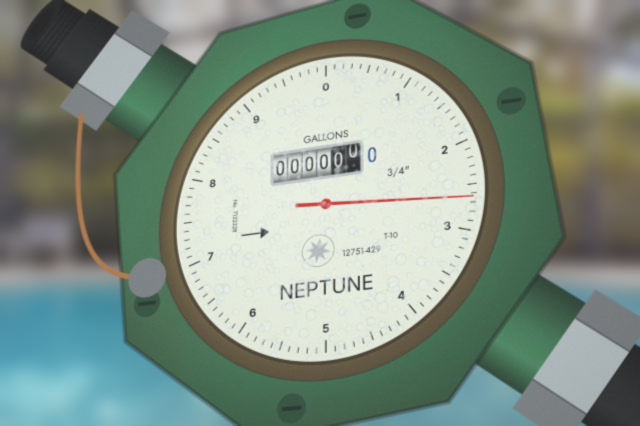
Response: 2.6 gal
